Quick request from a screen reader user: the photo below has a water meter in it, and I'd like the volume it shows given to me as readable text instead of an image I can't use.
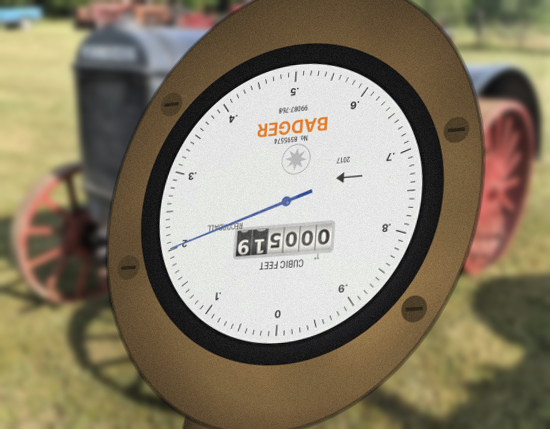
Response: 519.20 ft³
